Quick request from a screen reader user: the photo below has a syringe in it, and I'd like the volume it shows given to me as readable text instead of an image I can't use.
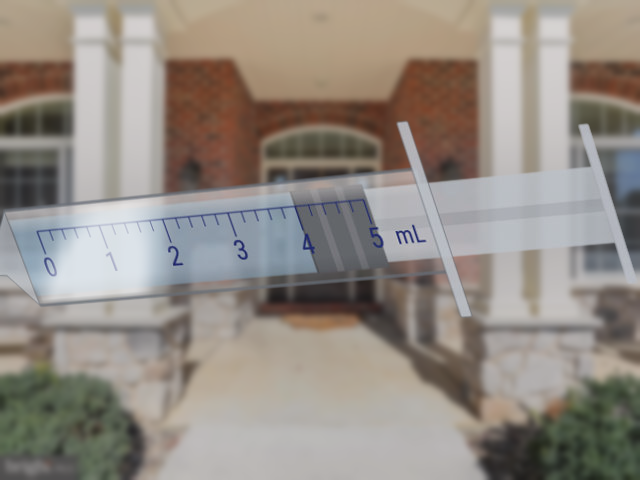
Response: 4 mL
